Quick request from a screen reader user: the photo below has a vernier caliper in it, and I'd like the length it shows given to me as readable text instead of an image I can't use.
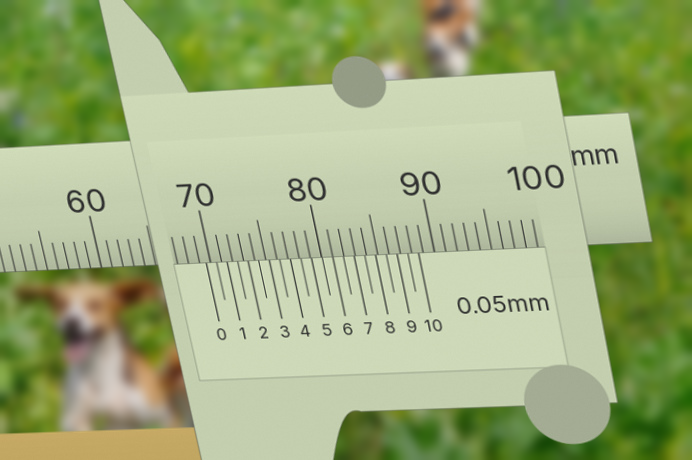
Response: 69.6 mm
